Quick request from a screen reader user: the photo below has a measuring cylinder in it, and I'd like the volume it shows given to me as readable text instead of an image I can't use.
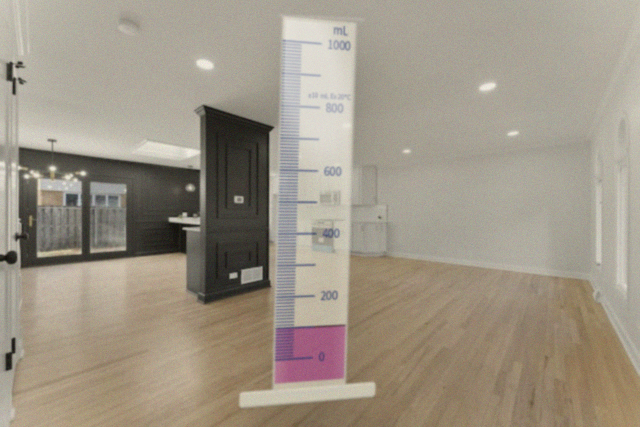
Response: 100 mL
